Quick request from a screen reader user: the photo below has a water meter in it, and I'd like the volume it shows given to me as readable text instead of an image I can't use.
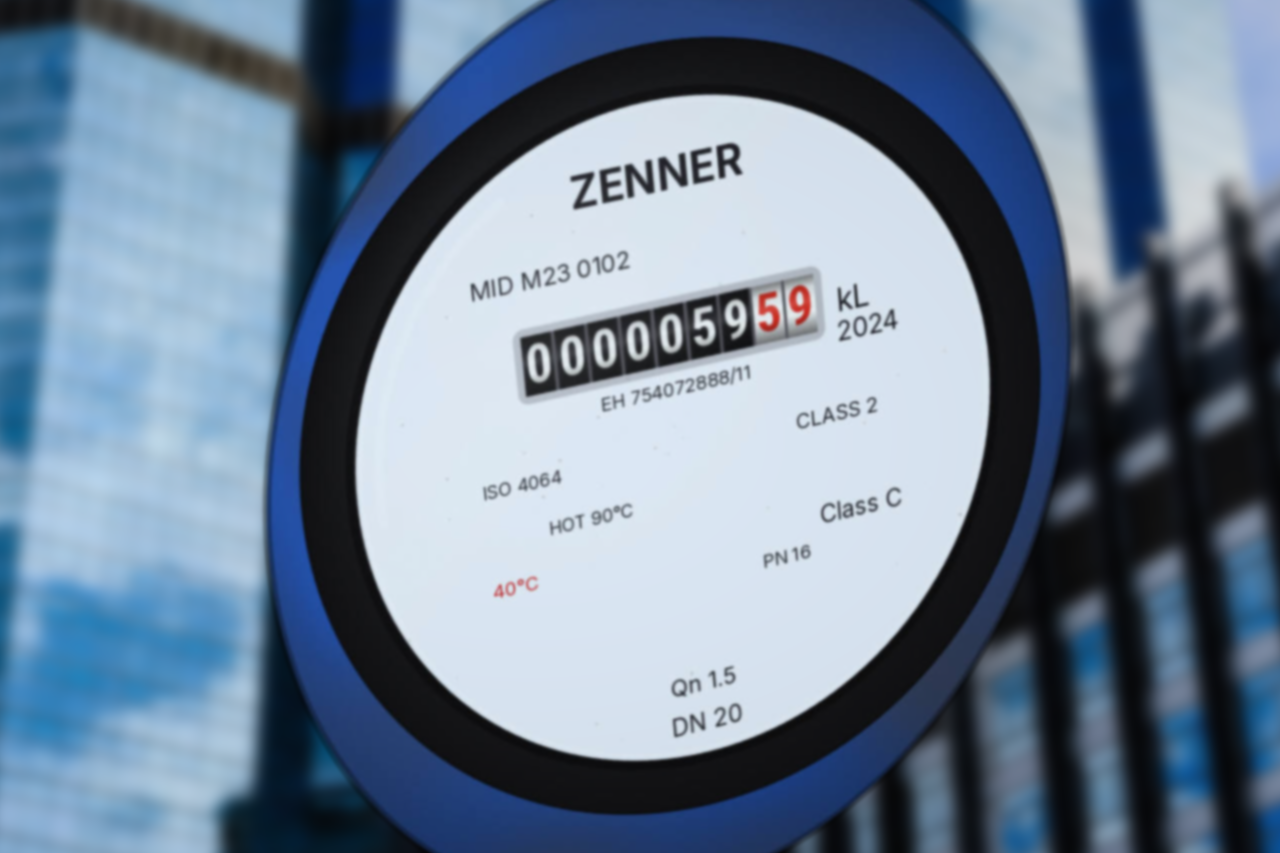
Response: 59.59 kL
